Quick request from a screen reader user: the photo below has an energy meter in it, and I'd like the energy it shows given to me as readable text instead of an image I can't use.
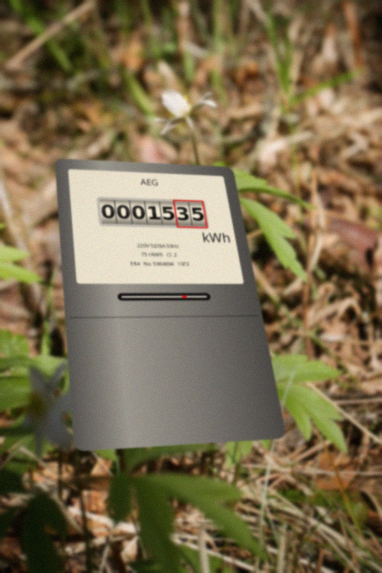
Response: 15.35 kWh
